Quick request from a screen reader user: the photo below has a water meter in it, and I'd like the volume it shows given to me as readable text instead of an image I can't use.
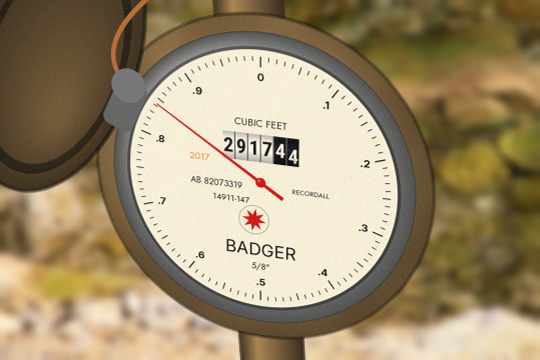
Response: 291743.84 ft³
